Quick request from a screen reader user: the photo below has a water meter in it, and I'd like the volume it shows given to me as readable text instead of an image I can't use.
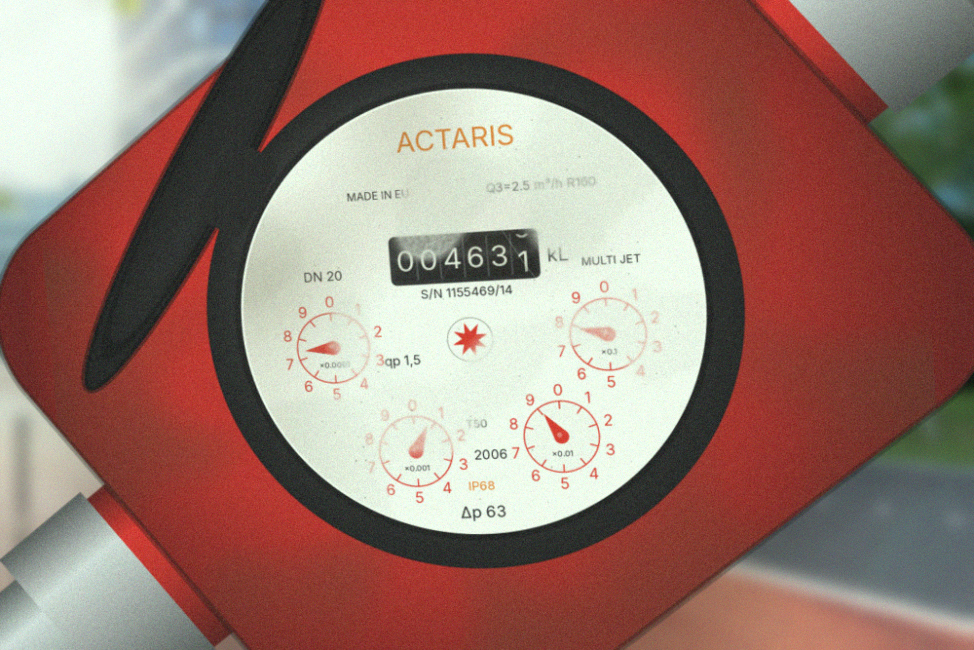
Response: 4630.7907 kL
